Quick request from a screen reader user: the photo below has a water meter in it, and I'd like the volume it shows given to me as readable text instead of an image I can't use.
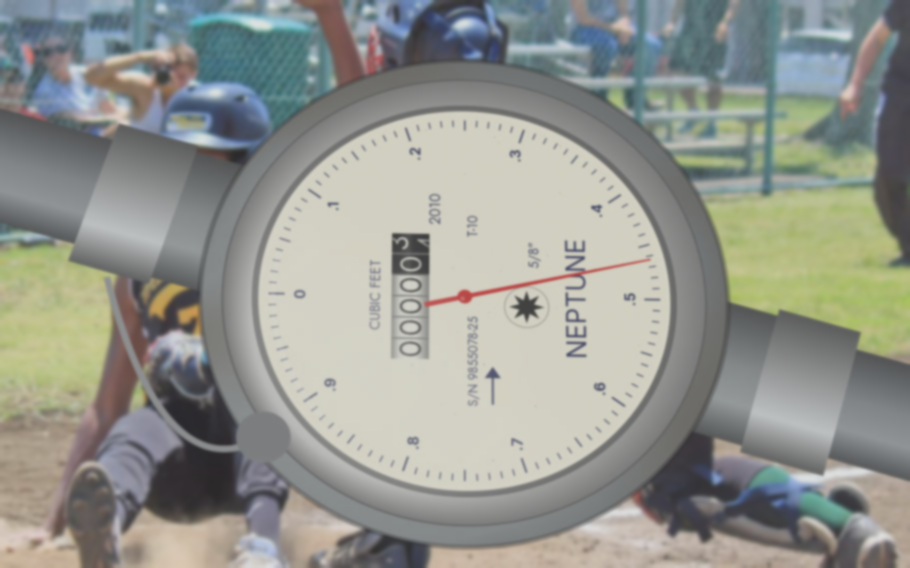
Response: 3.46 ft³
